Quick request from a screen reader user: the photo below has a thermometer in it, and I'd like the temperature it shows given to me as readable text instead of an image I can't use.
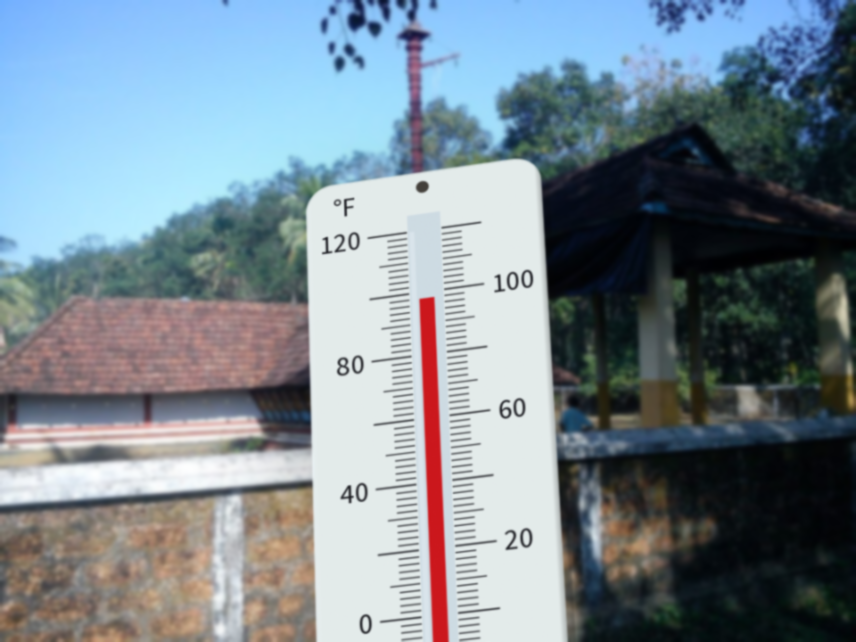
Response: 98 °F
